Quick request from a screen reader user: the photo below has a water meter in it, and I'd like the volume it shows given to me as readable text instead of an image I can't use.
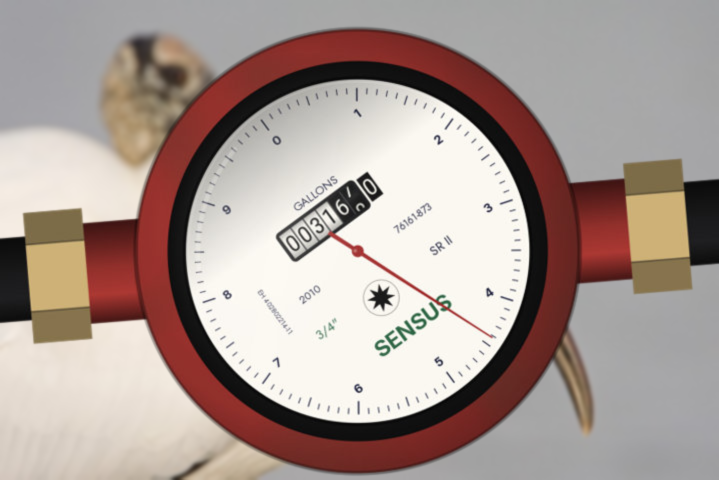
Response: 31674.4 gal
